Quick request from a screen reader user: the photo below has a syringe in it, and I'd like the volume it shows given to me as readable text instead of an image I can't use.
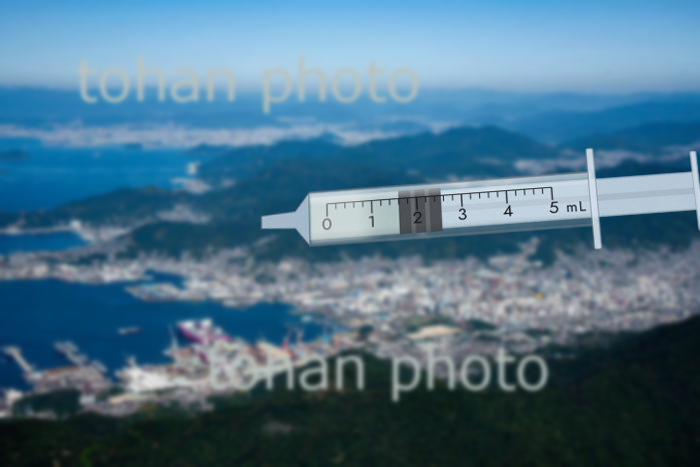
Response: 1.6 mL
